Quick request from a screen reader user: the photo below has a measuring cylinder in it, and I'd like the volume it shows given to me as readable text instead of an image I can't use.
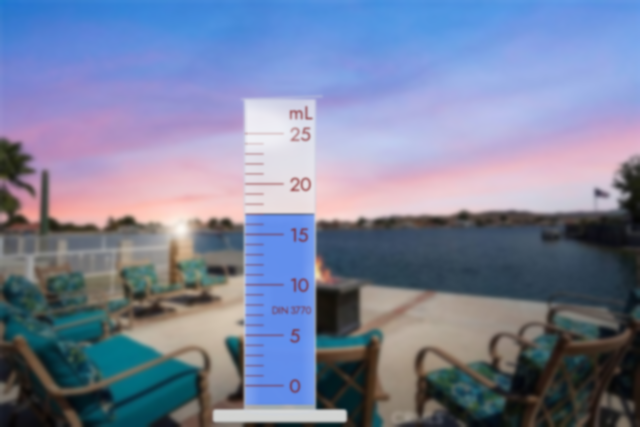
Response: 17 mL
